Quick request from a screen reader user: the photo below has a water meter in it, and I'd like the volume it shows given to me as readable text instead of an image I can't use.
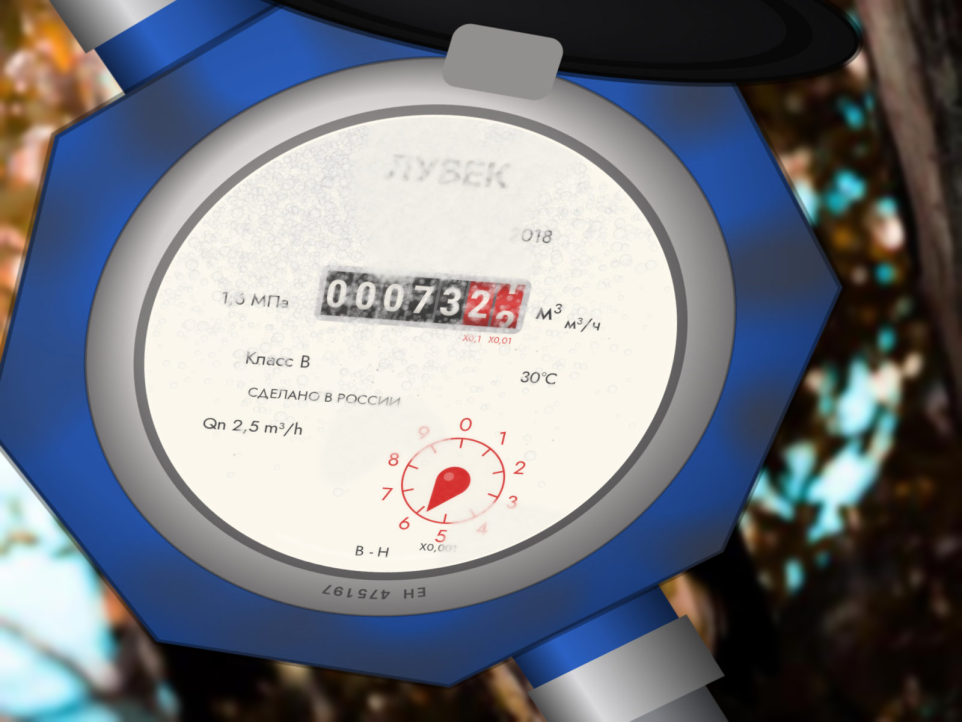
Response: 73.215 m³
